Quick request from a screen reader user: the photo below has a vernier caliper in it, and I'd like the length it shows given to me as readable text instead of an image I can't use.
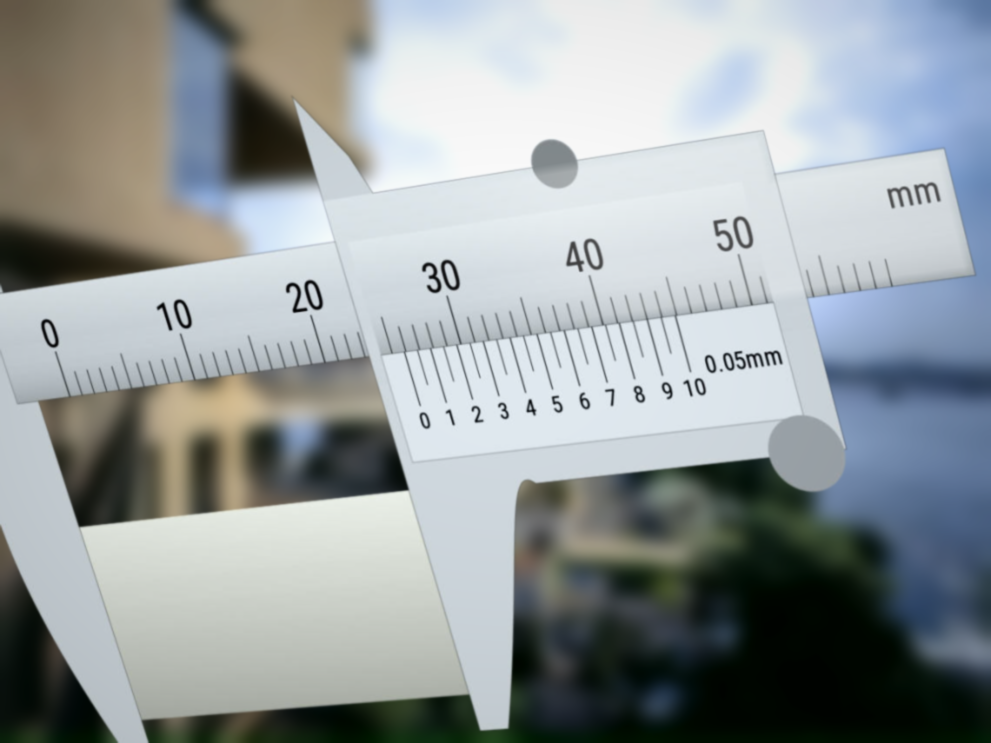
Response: 25.9 mm
